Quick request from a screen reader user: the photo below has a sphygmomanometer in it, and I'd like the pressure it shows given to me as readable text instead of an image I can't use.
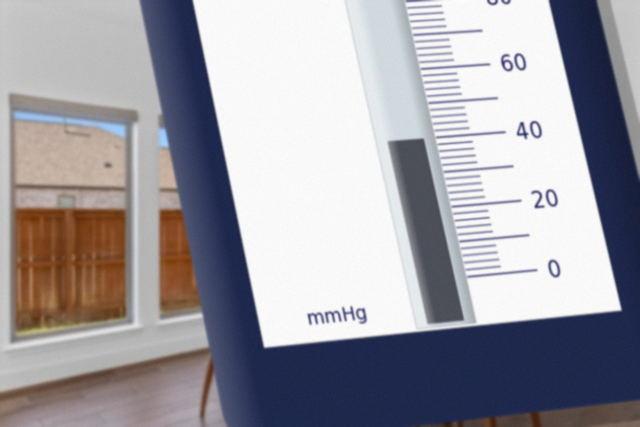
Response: 40 mmHg
